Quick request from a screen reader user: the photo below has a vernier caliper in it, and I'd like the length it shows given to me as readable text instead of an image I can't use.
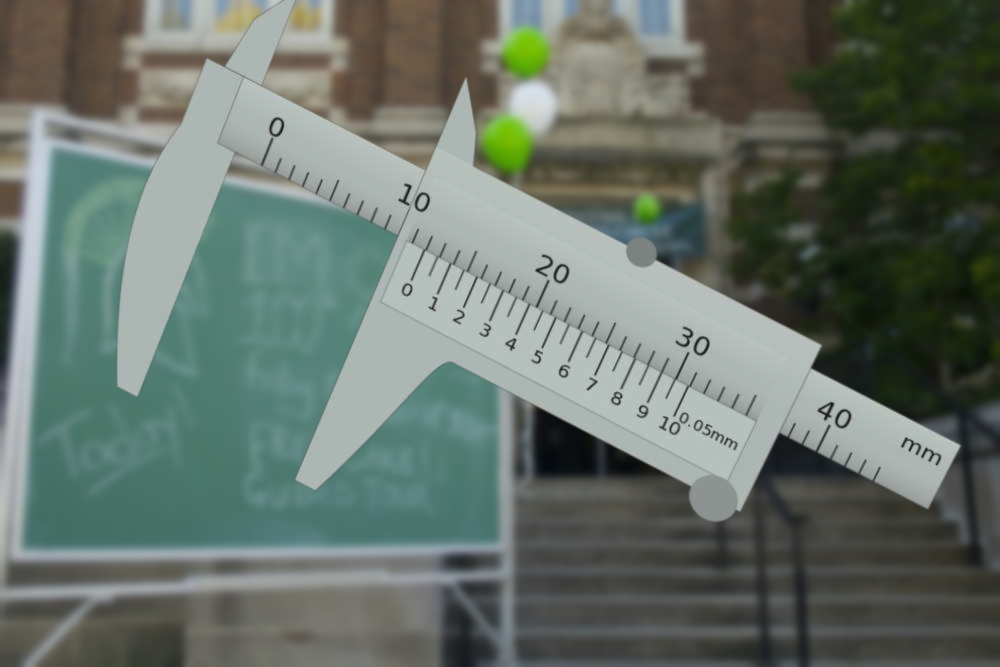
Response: 11.9 mm
